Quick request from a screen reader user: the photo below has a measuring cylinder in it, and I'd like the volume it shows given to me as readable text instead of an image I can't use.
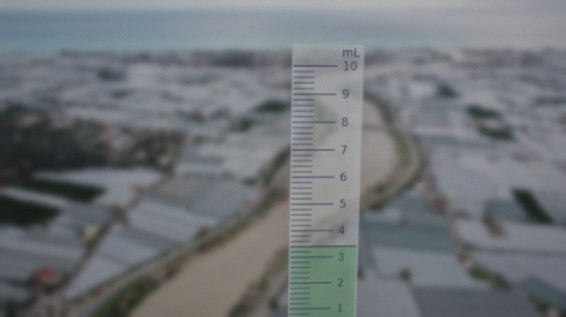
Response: 3.4 mL
